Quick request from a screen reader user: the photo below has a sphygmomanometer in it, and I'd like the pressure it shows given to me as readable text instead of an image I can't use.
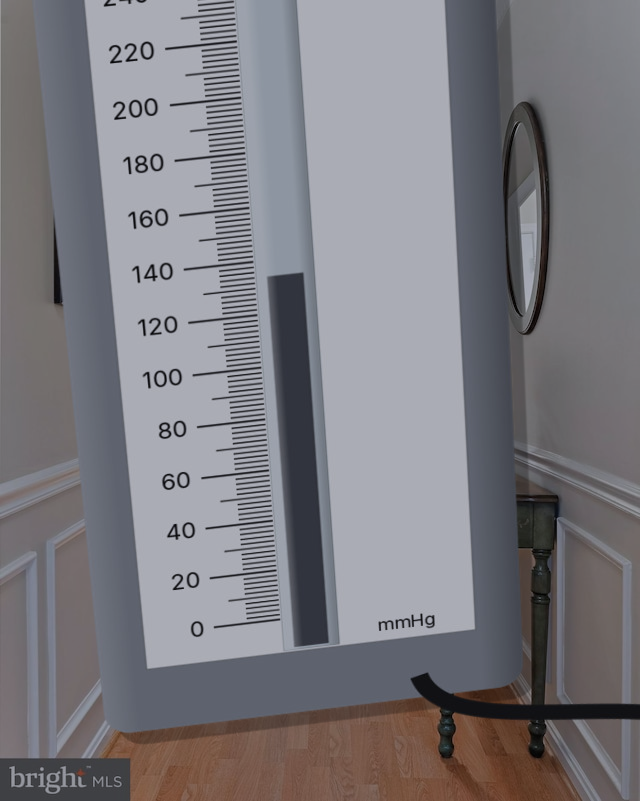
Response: 134 mmHg
